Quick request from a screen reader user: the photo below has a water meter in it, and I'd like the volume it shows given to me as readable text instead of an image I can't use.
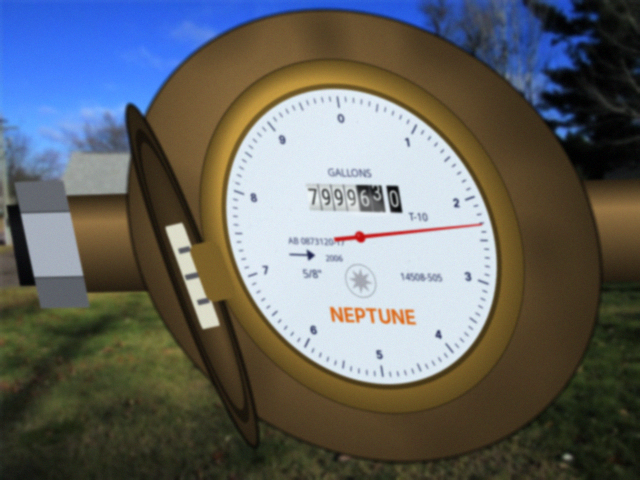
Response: 7999632.3 gal
